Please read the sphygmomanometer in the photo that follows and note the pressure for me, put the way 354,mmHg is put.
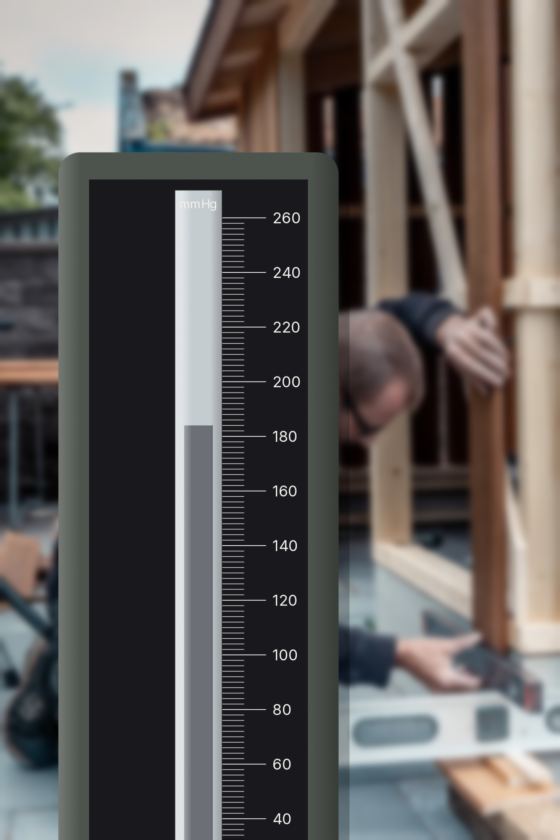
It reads 184,mmHg
